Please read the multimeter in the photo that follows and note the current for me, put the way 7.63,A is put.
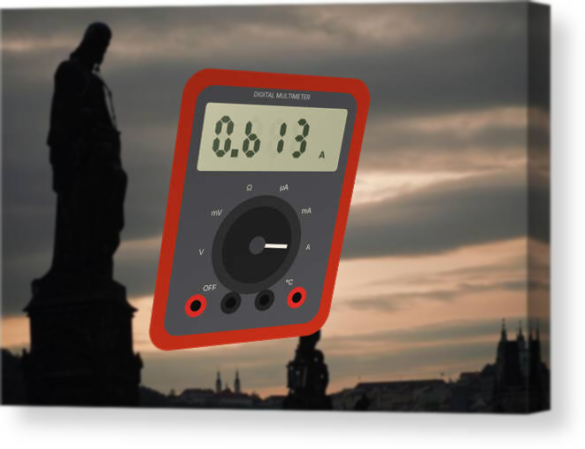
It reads 0.613,A
